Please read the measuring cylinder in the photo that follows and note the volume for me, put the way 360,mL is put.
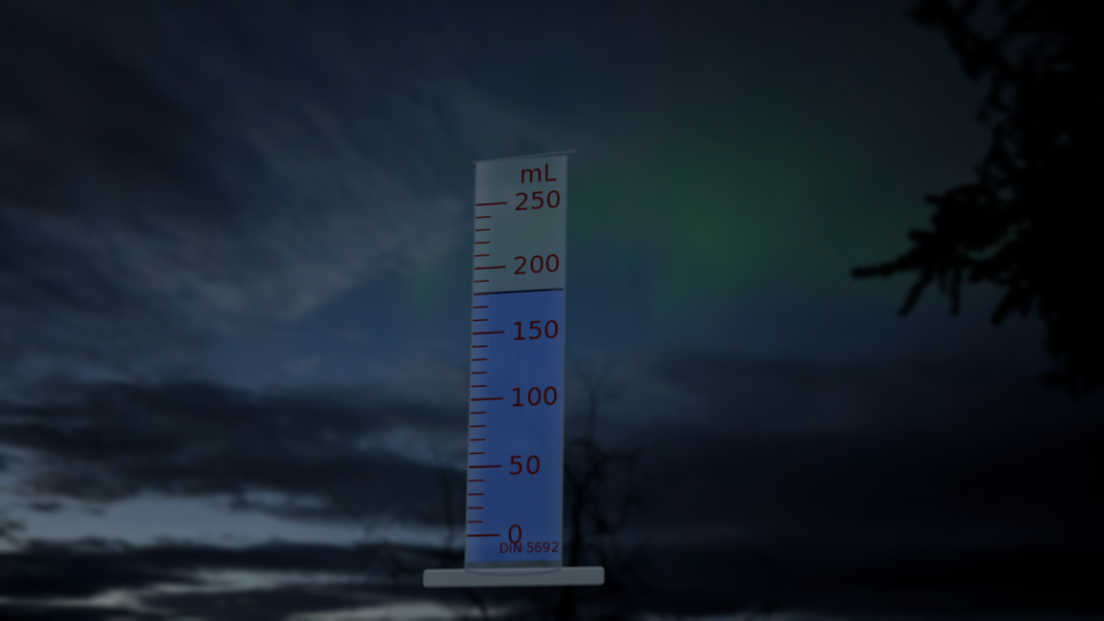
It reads 180,mL
